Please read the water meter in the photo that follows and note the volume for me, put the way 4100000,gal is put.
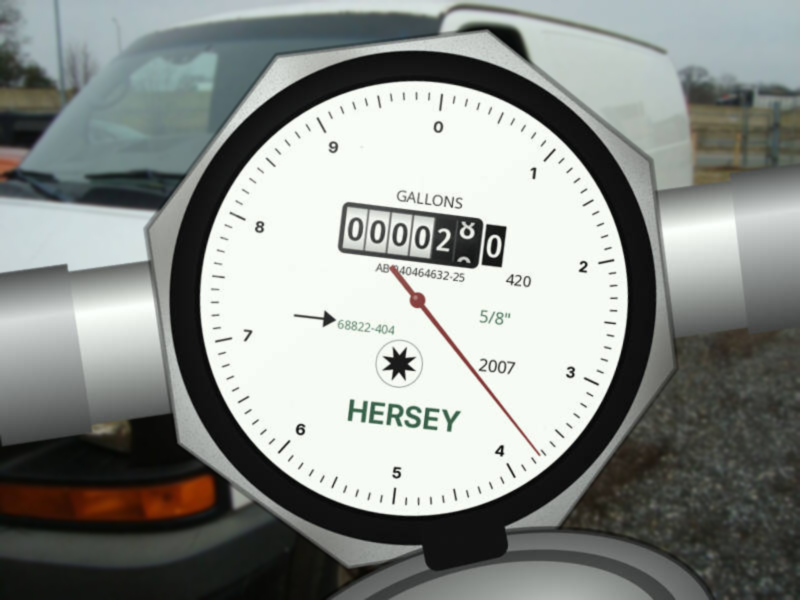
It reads 283.7,gal
